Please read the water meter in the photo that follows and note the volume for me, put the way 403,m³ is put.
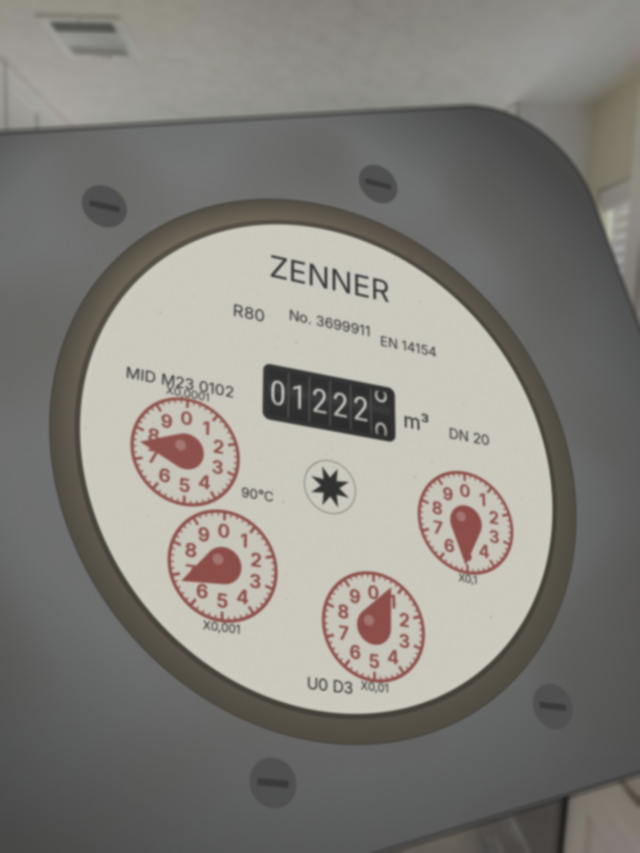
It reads 12228.5067,m³
